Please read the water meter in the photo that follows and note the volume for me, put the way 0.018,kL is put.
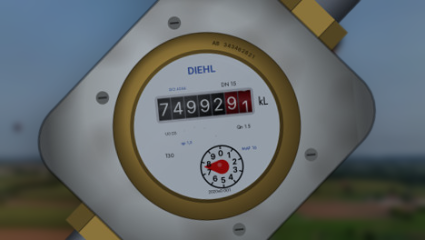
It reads 74992.907,kL
